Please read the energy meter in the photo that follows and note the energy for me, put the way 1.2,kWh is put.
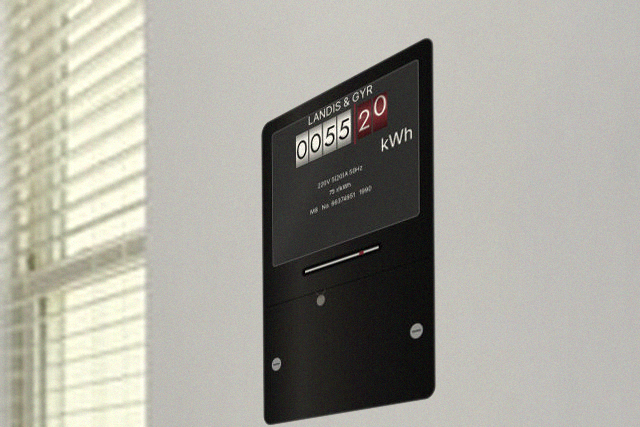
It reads 55.20,kWh
